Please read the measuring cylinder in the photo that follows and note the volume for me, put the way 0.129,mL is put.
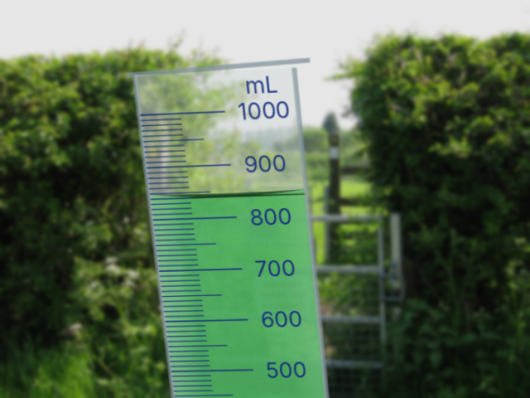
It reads 840,mL
